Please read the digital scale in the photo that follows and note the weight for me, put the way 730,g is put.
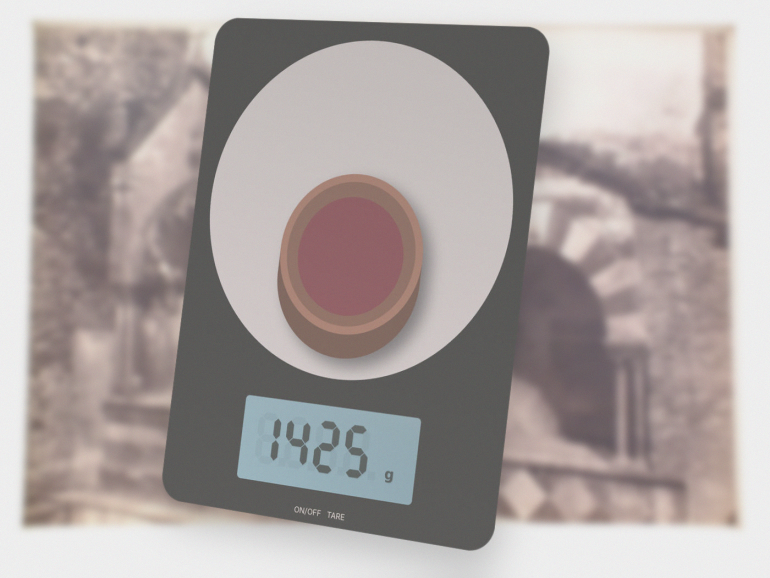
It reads 1425,g
